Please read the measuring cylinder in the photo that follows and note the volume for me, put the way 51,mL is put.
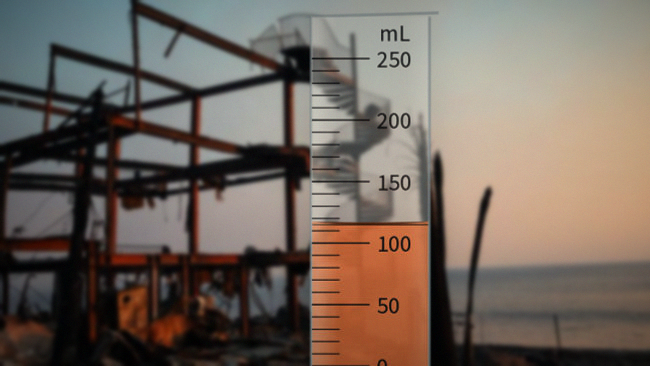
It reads 115,mL
